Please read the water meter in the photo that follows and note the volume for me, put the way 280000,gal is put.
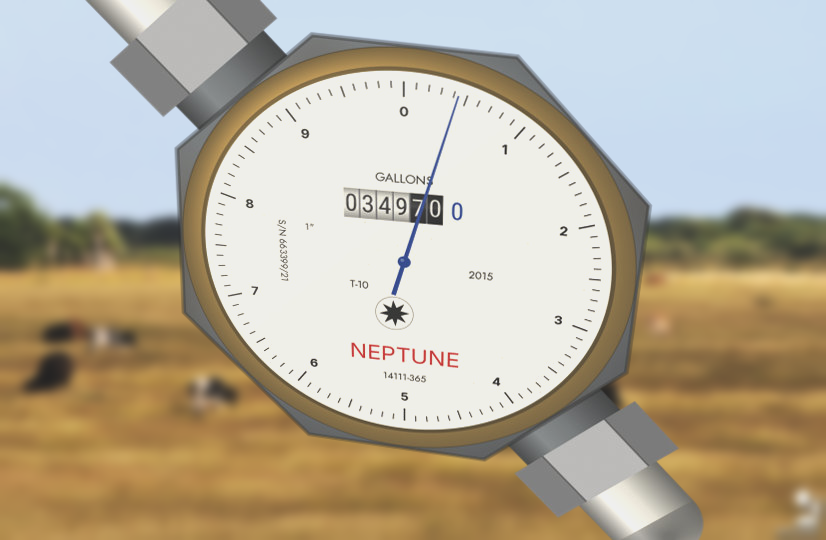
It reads 349700.4,gal
